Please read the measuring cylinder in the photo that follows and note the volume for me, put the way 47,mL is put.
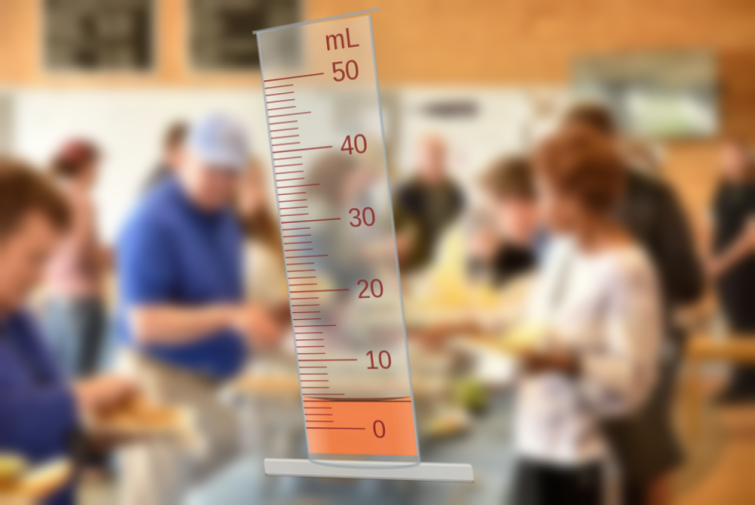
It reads 4,mL
